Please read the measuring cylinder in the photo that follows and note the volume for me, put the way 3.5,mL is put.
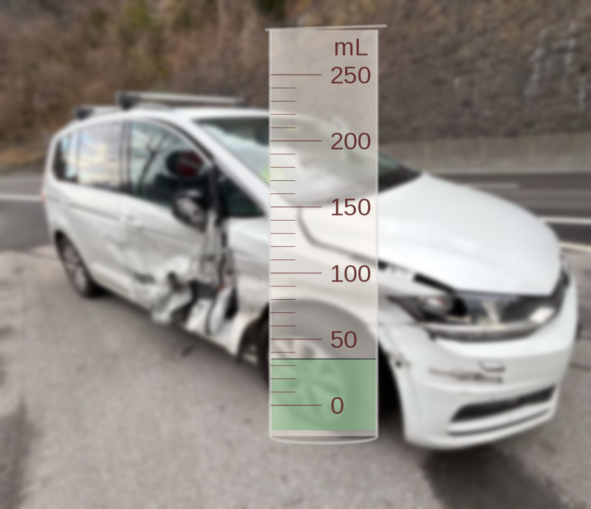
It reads 35,mL
